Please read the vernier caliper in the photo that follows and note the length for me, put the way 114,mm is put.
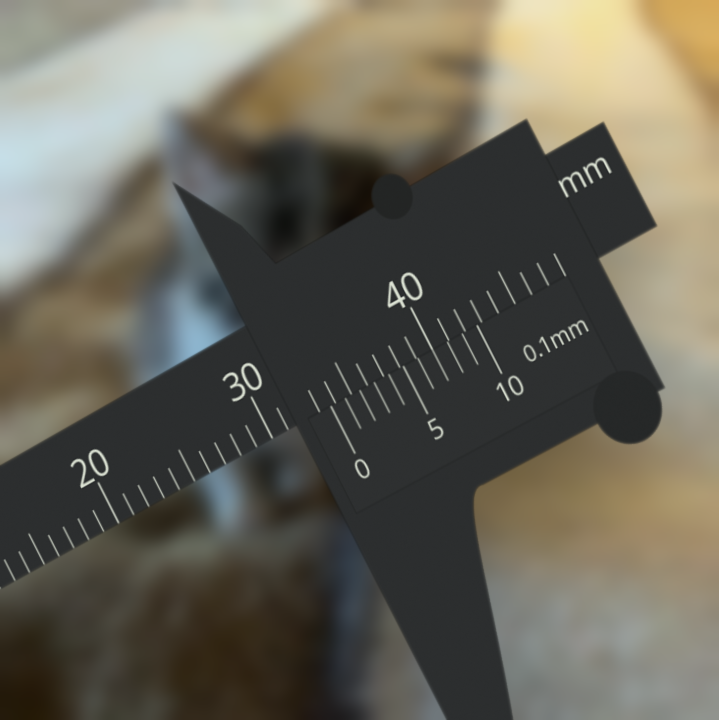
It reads 33.7,mm
